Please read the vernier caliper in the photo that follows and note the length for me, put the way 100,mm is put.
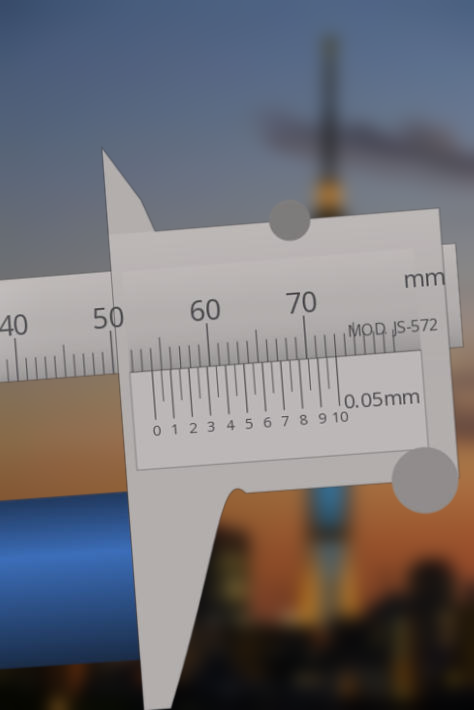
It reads 54.0,mm
